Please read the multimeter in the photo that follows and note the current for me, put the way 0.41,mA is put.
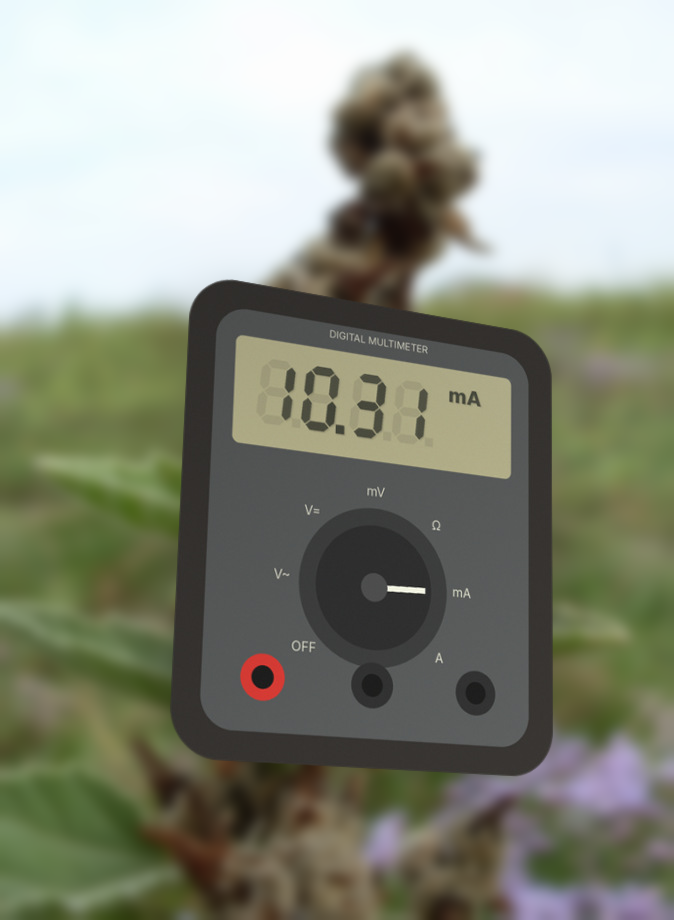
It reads 10.31,mA
